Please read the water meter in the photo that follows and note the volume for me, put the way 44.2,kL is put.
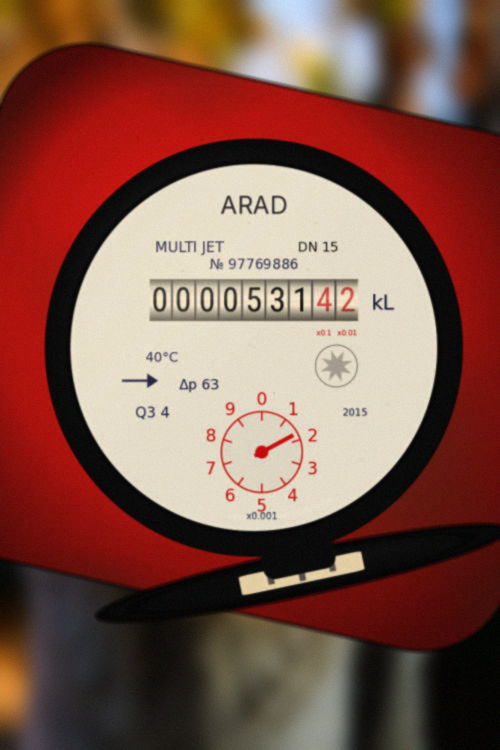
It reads 531.421,kL
